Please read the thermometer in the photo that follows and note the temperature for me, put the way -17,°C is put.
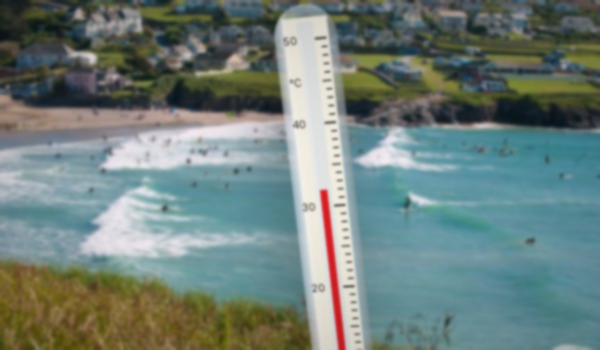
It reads 32,°C
